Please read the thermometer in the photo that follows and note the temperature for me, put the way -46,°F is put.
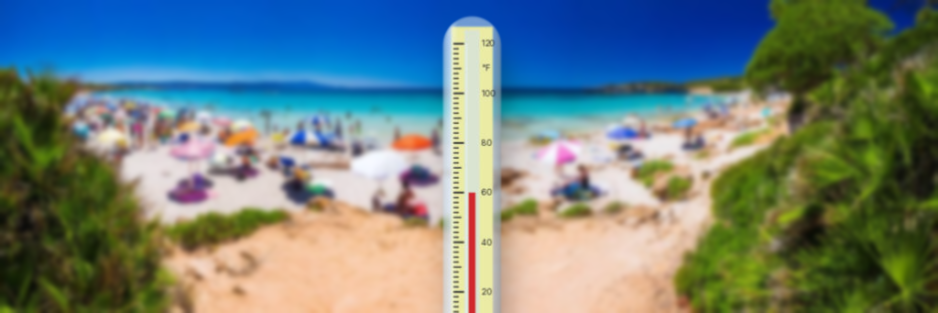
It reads 60,°F
